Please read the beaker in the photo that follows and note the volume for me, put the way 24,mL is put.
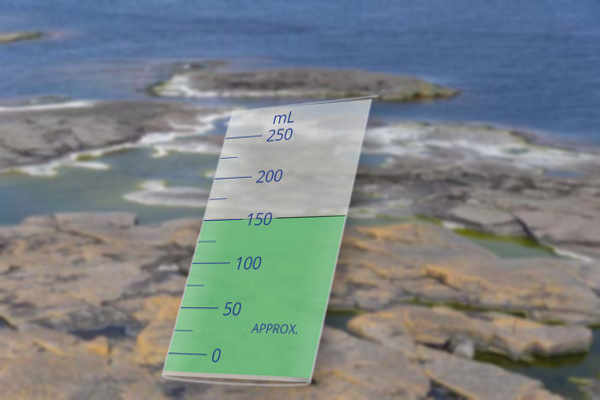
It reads 150,mL
